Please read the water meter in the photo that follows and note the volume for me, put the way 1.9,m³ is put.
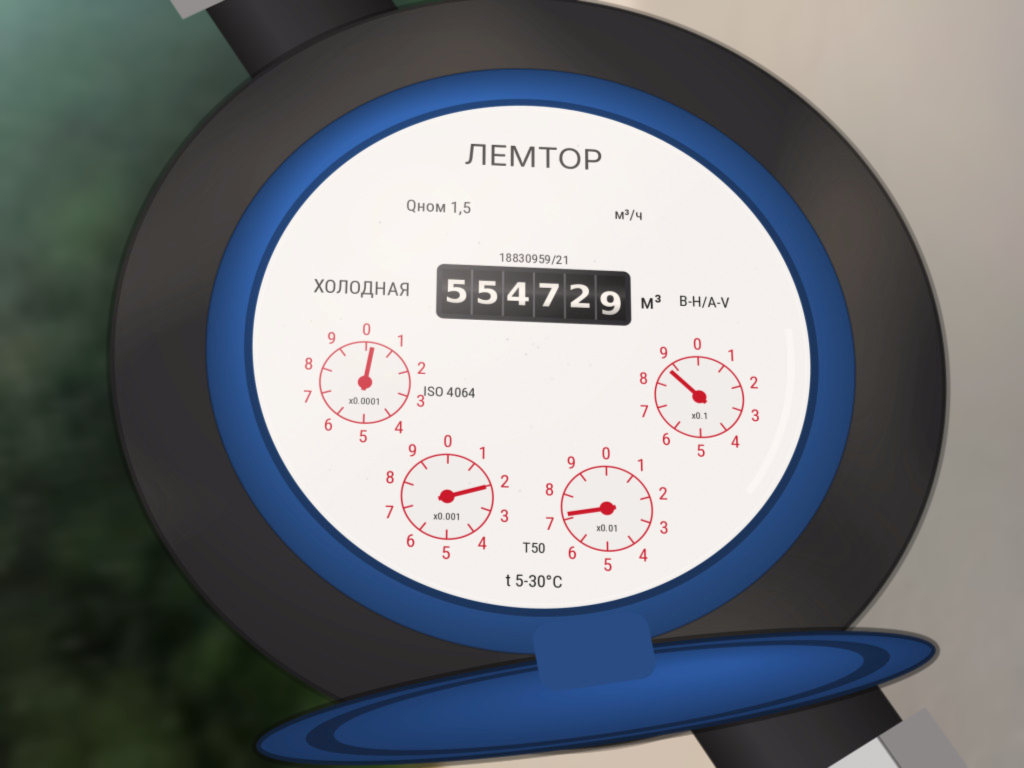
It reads 554728.8720,m³
